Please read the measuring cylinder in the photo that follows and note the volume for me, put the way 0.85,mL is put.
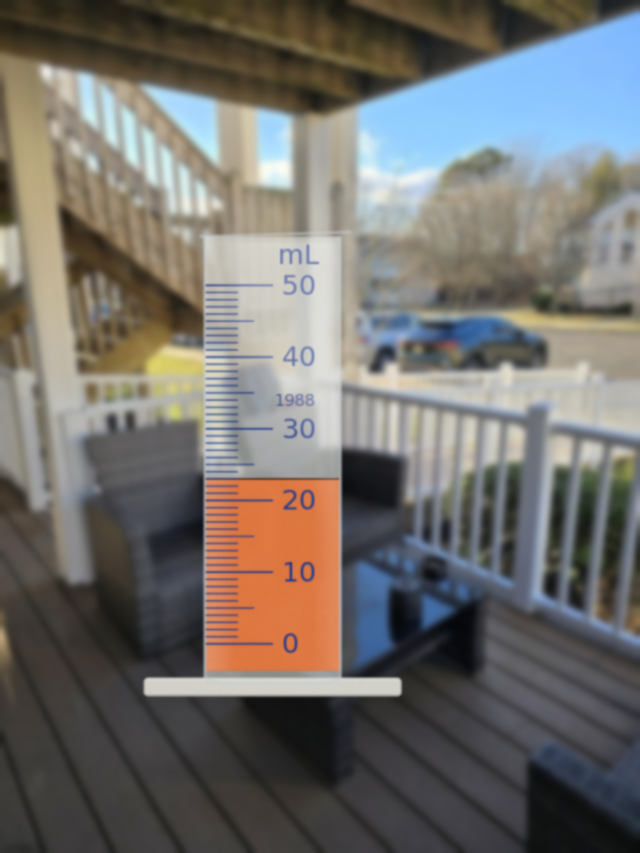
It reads 23,mL
